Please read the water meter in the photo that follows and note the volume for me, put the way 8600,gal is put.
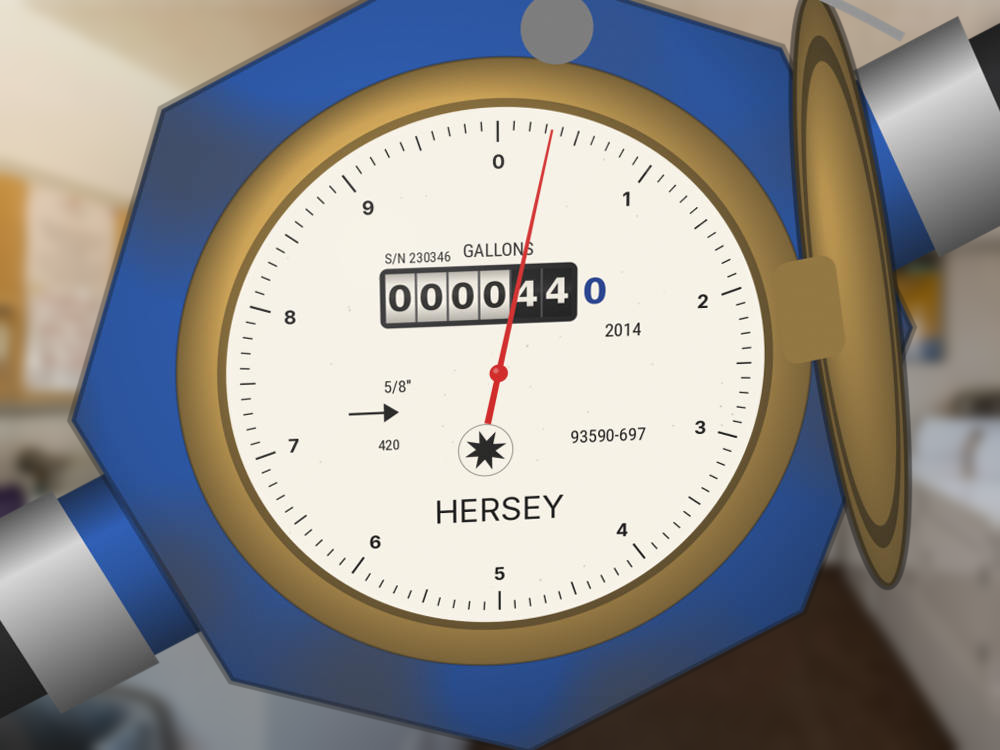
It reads 440.3,gal
